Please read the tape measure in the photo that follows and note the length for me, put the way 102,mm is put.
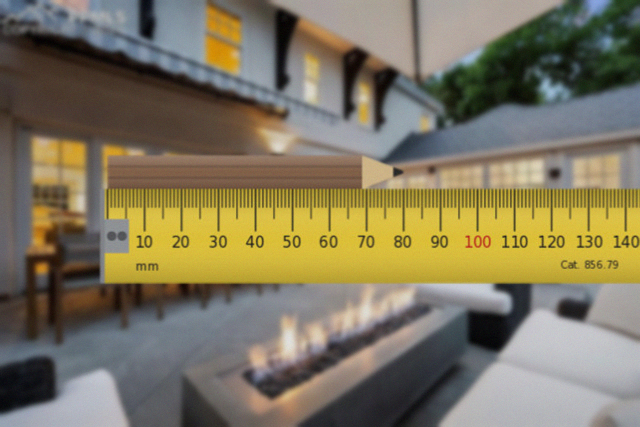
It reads 80,mm
